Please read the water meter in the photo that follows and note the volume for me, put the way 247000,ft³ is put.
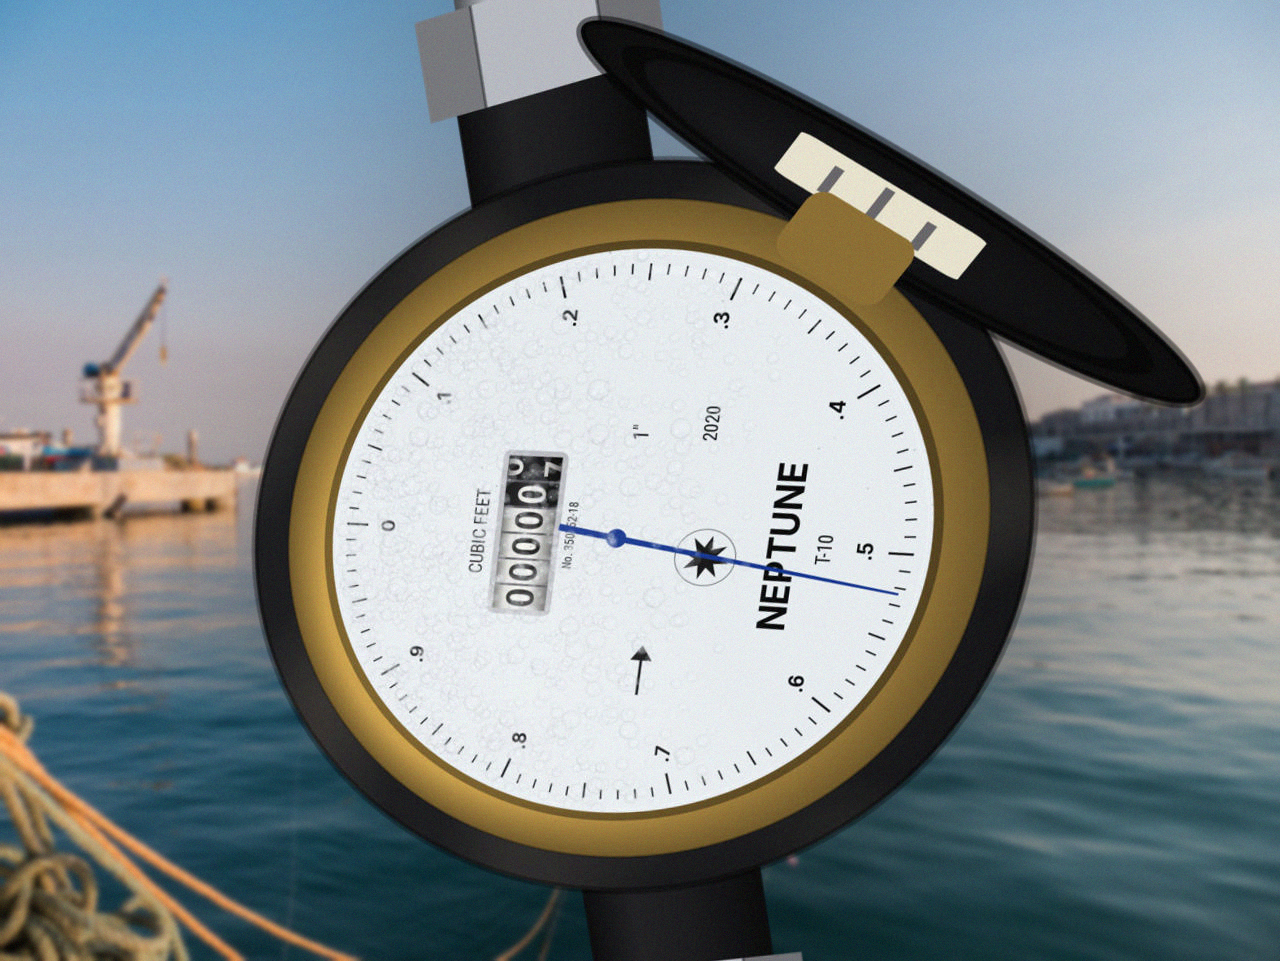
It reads 6.52,ft³
